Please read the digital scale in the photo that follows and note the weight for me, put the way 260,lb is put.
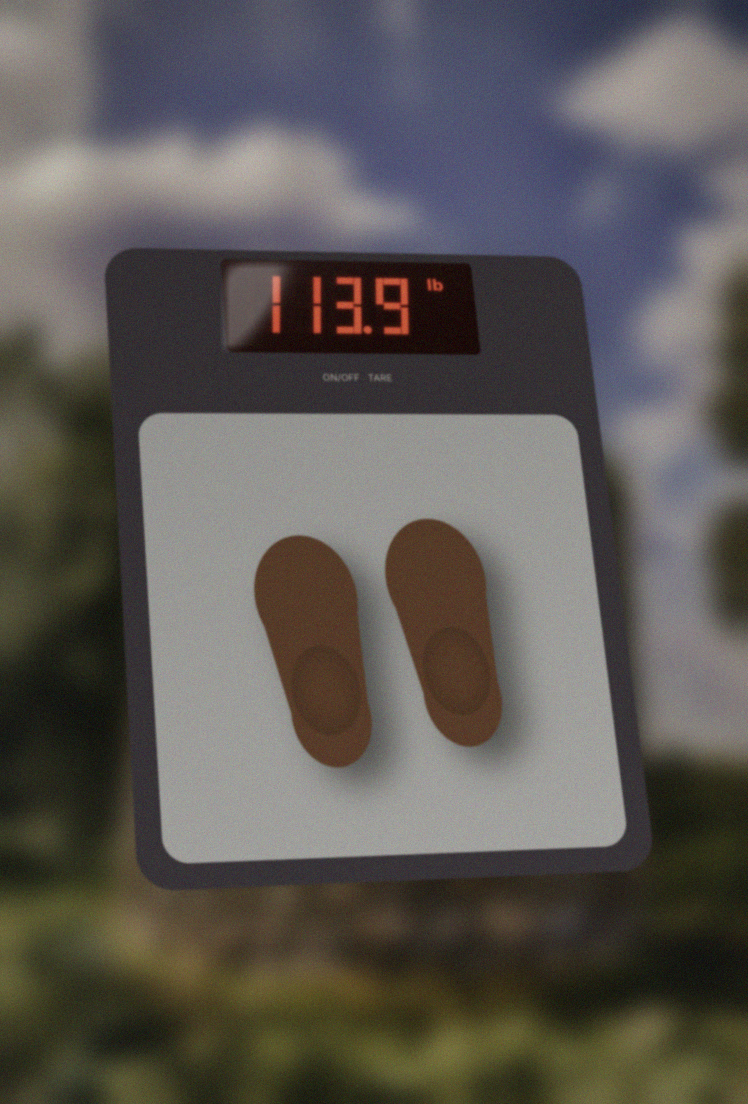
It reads 113.9,lb
